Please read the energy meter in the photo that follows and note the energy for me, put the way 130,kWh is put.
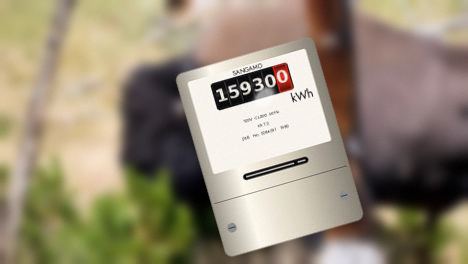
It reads 15930.0,kWh
